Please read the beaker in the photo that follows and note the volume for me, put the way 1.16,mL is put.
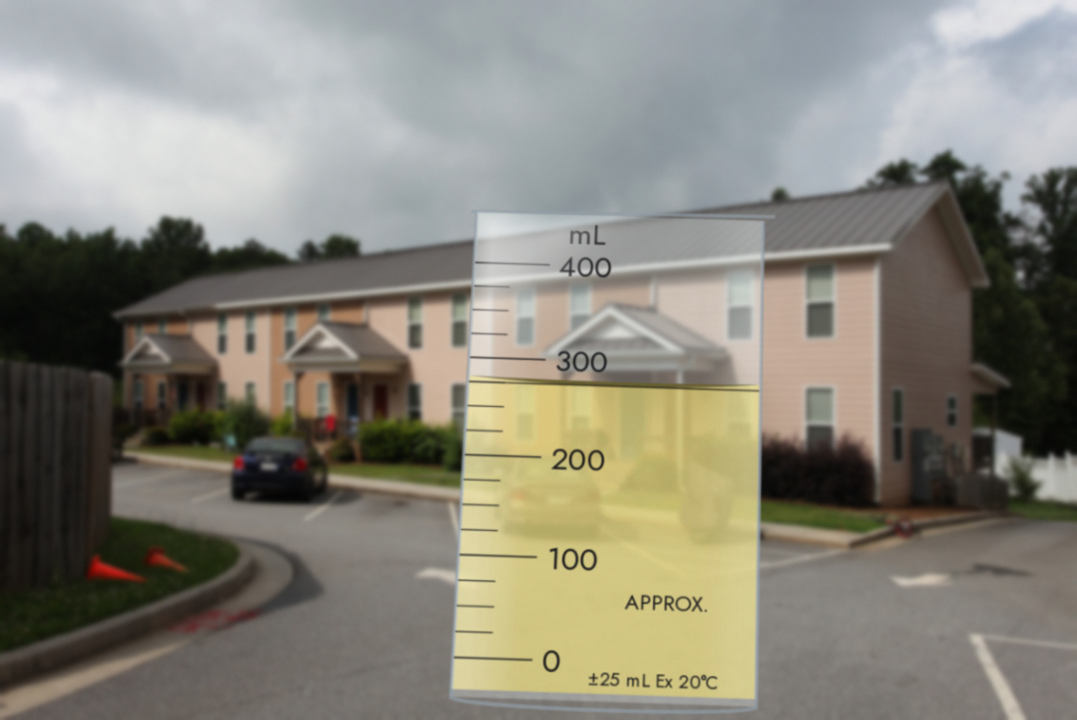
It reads 275,mL
